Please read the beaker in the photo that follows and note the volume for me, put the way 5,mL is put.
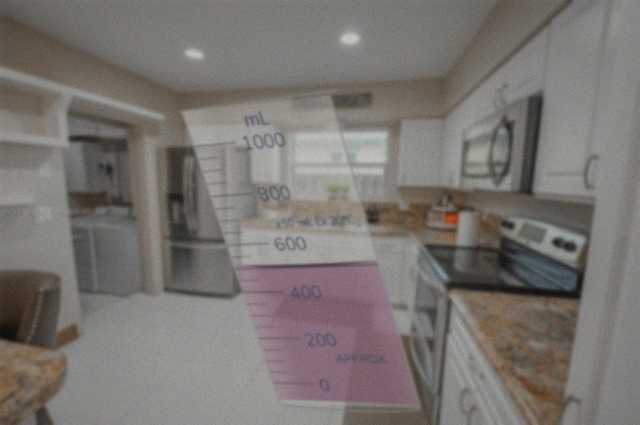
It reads 500,mL
